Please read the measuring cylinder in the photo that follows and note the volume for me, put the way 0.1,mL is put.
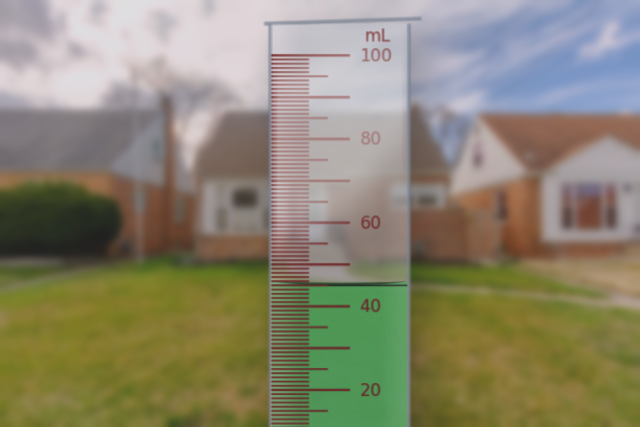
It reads 45,mL
